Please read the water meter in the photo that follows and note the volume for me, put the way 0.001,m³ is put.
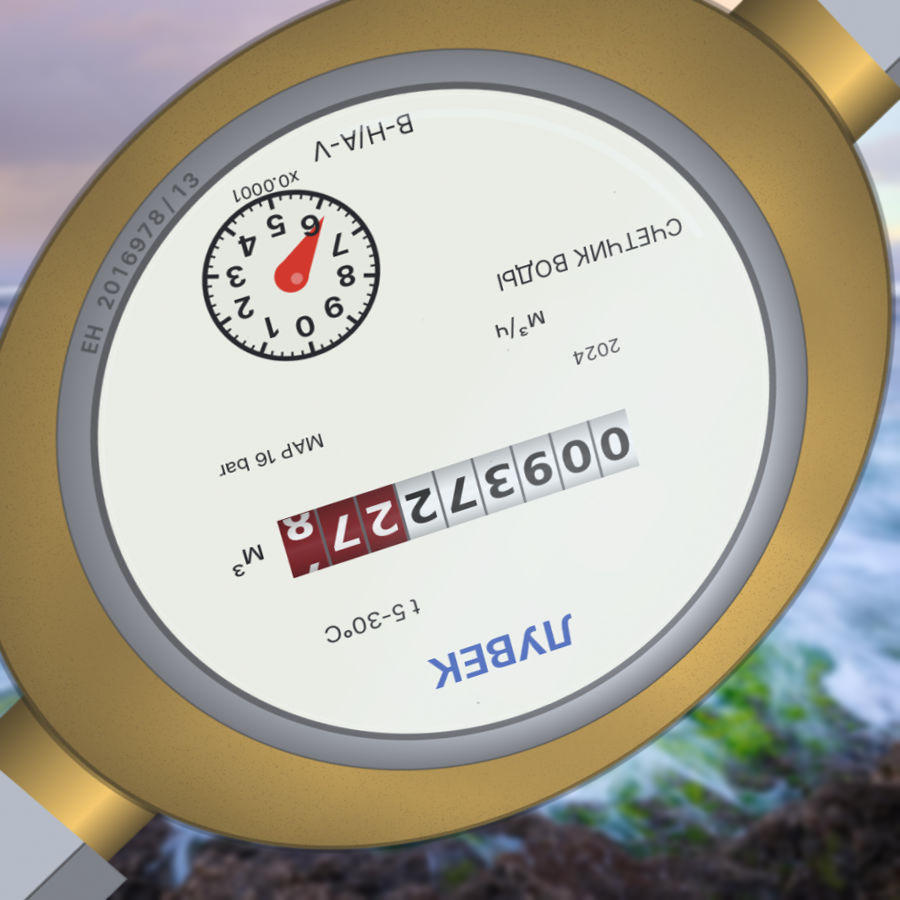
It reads 9372.2776,m³
